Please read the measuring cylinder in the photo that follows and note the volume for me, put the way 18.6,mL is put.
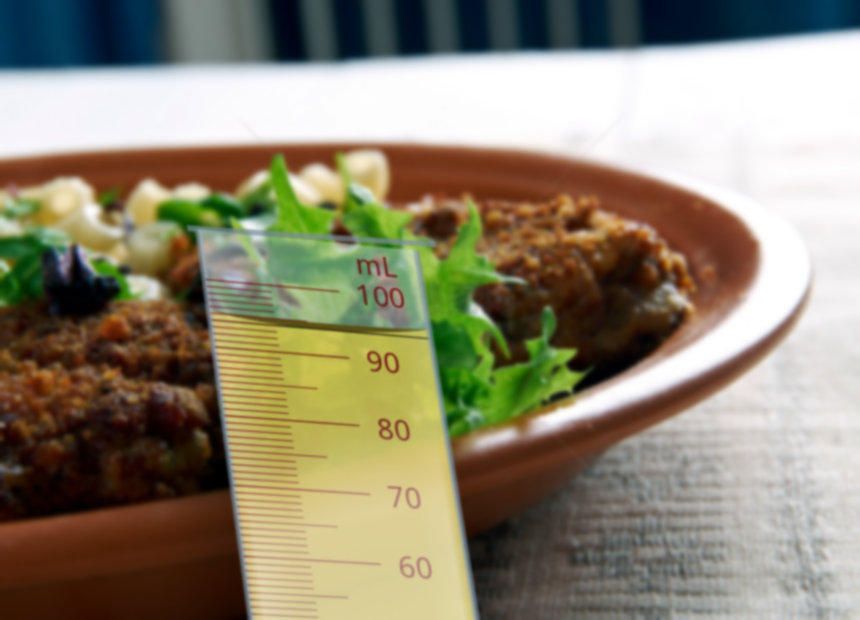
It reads 94,mL
